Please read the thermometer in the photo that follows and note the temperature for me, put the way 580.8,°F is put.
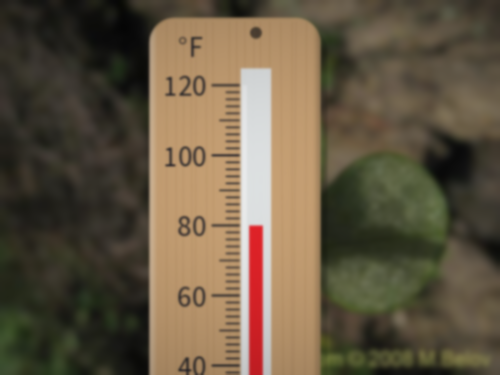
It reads 80,°F
